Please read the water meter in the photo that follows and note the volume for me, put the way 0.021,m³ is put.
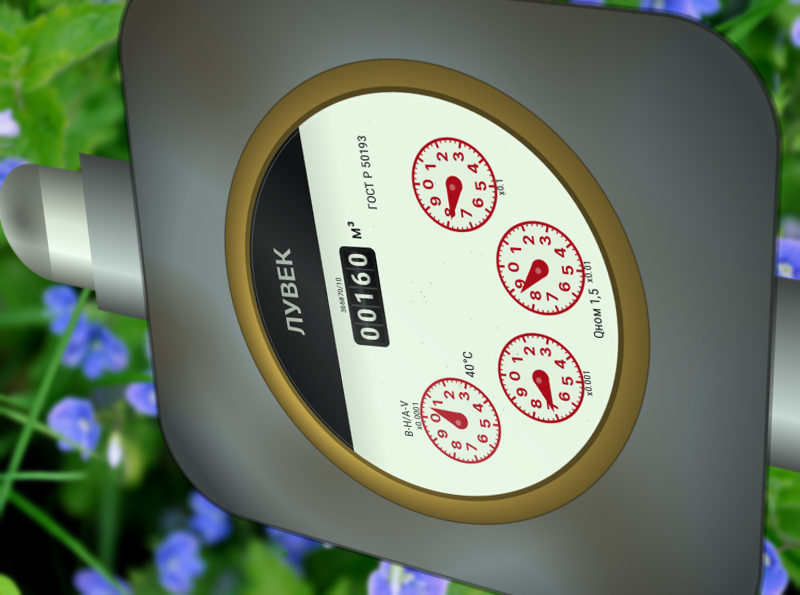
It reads 160.7870,m³
